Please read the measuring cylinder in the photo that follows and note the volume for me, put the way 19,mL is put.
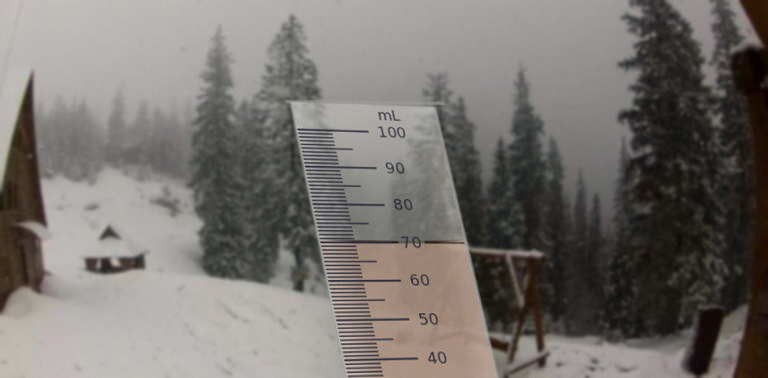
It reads 70,mL
